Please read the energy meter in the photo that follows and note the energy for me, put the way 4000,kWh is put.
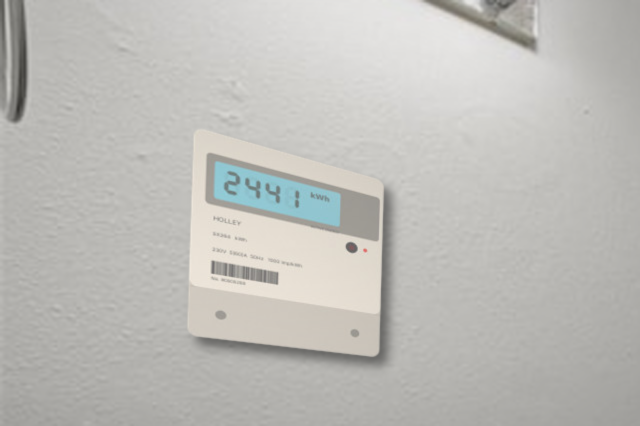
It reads 2441,kWh
